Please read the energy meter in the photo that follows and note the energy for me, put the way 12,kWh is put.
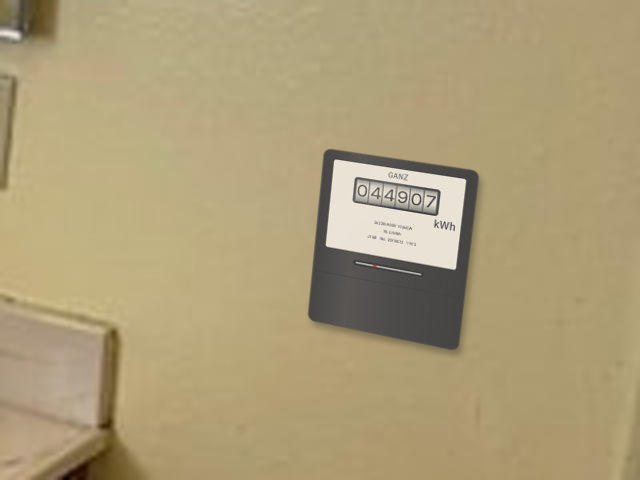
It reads 44907,kWh
